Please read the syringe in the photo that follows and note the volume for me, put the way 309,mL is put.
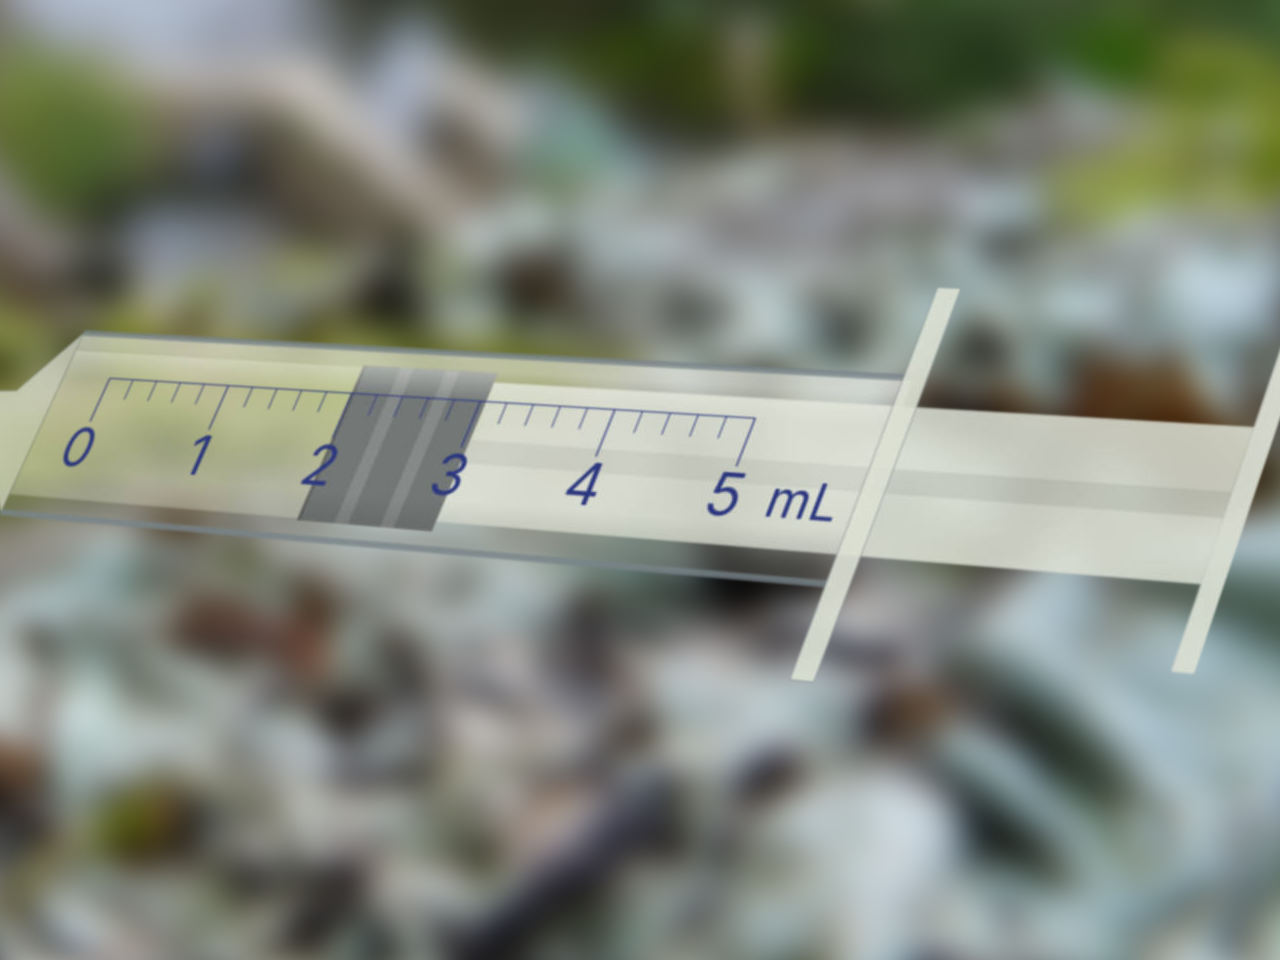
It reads 2,mL
